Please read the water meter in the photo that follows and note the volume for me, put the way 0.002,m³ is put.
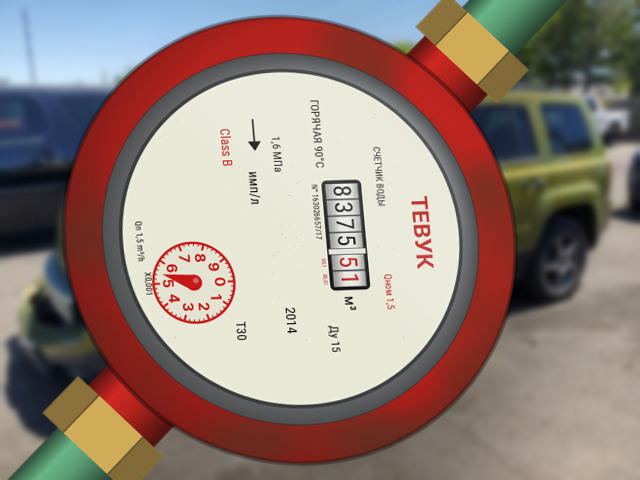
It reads 8375.515,m³
